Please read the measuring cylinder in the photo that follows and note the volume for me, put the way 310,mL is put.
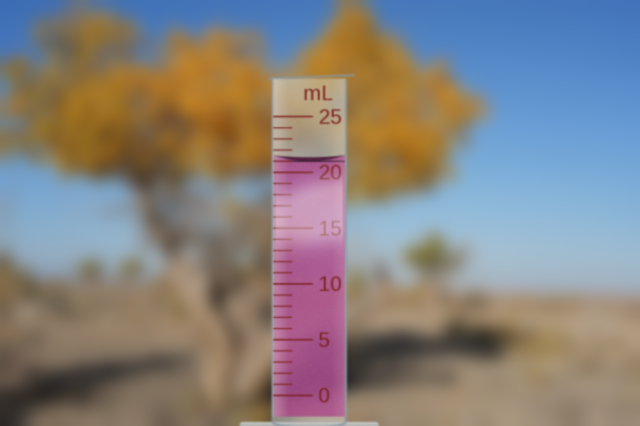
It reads 21,mL
